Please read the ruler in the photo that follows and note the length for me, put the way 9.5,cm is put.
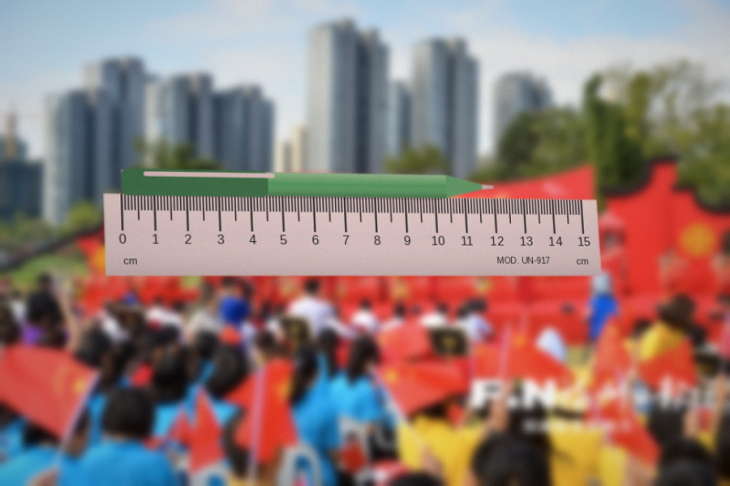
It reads 12,cm
